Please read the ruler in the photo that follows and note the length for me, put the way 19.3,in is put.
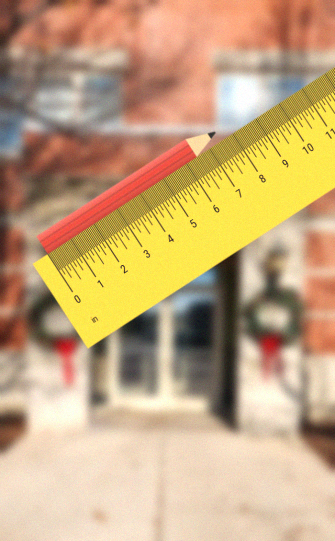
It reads 7.5,in
